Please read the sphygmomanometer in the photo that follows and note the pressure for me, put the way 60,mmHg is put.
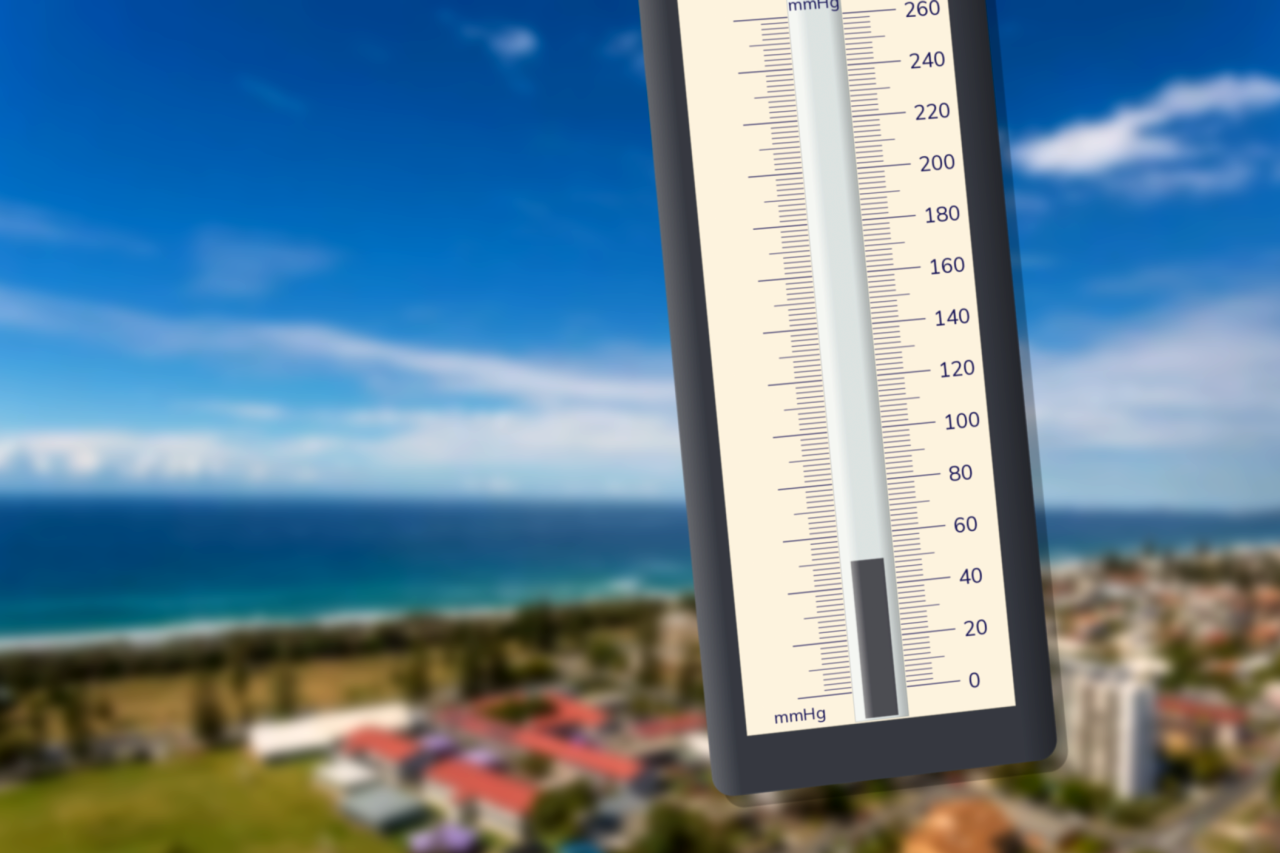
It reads 50,mmHg
